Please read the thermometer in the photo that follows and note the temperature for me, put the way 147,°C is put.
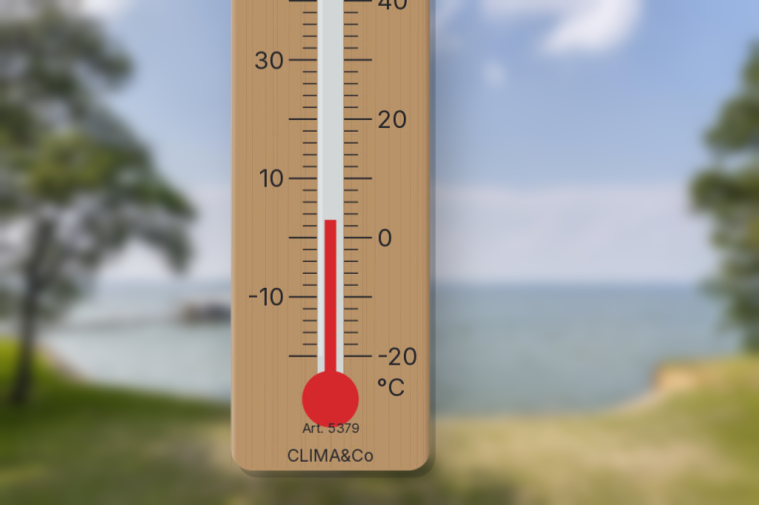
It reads 3,°C
